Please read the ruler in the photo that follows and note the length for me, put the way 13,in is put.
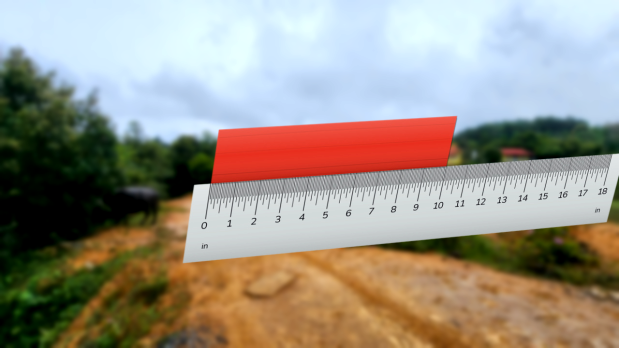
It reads 10,in
